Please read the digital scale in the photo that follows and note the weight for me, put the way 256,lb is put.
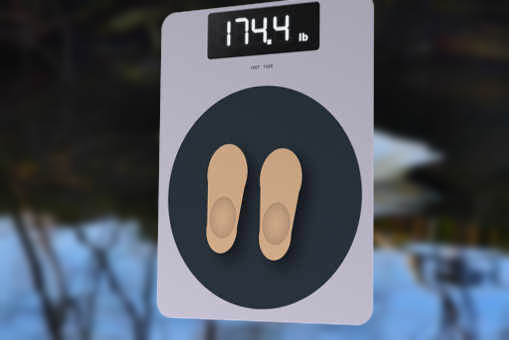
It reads 174.4,lb
